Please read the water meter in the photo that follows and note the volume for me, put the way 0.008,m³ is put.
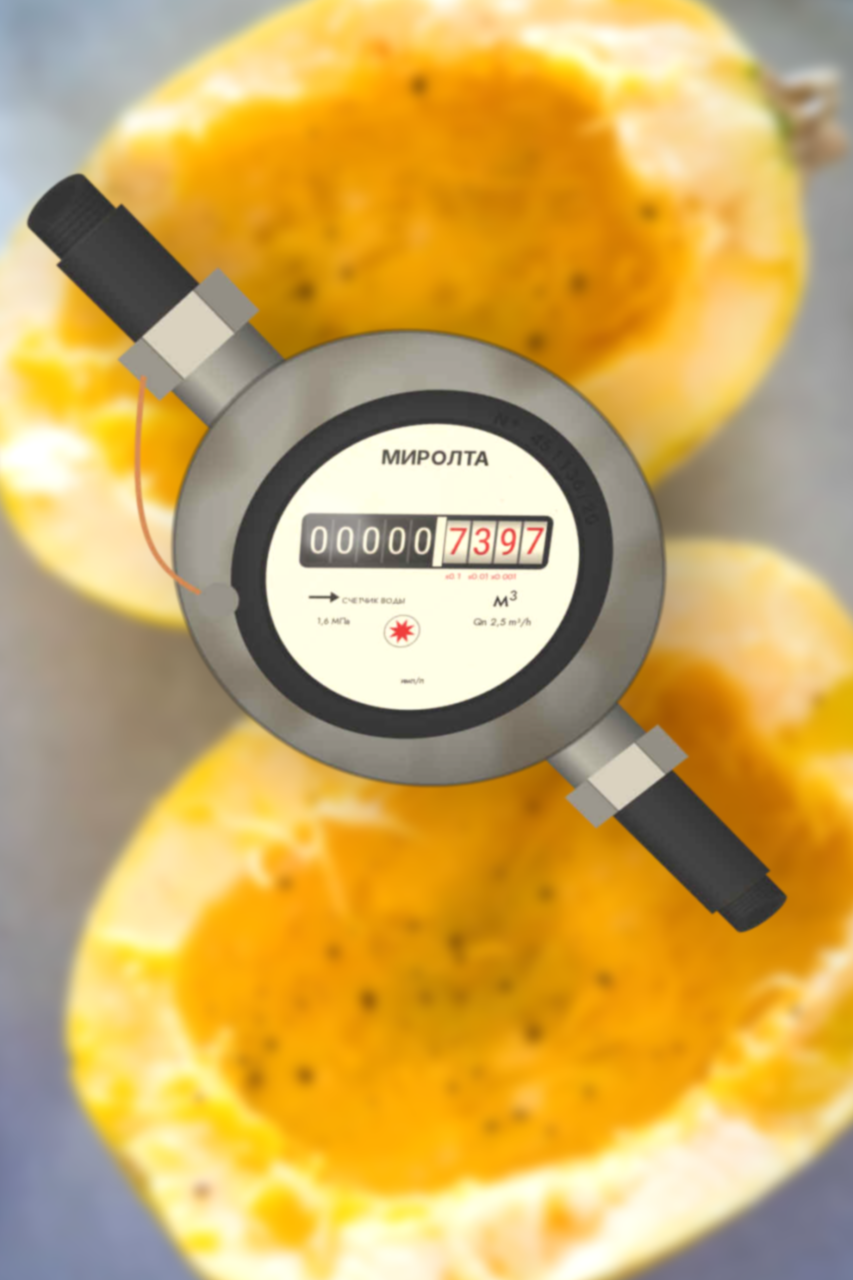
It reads 0.7397,m³
